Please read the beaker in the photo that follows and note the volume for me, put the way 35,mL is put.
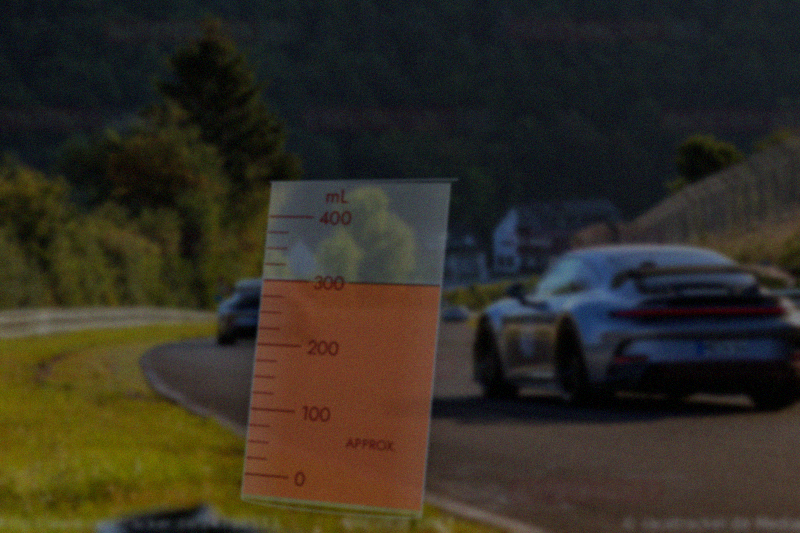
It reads 300,mL
